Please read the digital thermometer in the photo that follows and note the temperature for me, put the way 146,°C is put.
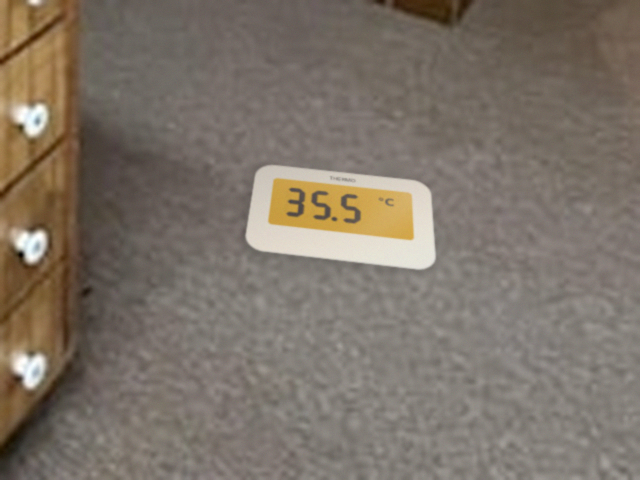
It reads 35.5,°C
